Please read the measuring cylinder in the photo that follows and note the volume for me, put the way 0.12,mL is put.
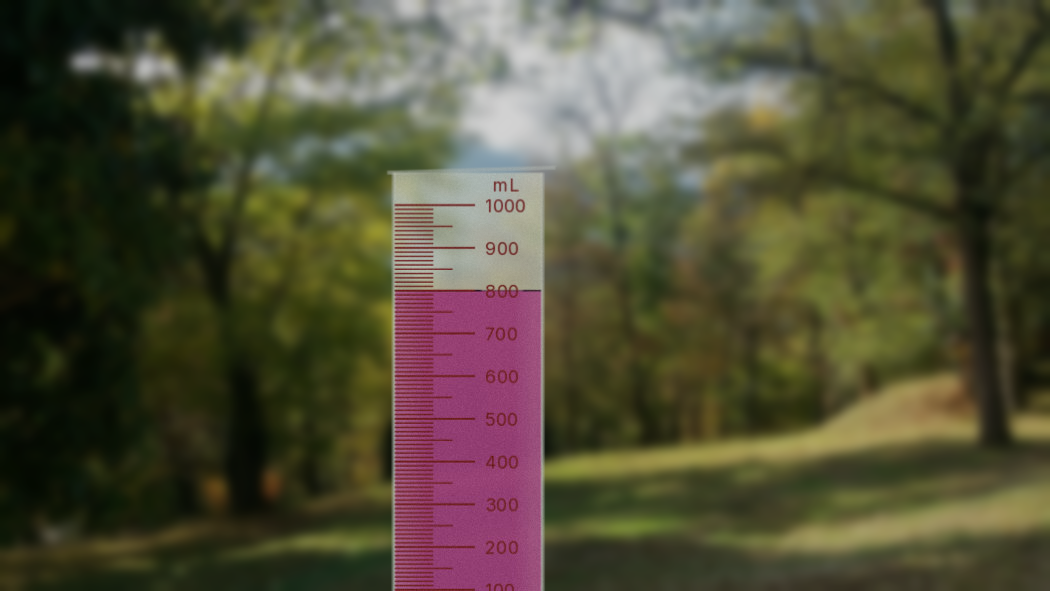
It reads 800,mL
